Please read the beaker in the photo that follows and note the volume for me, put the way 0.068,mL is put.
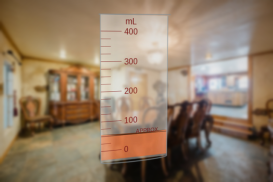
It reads 50,mL
